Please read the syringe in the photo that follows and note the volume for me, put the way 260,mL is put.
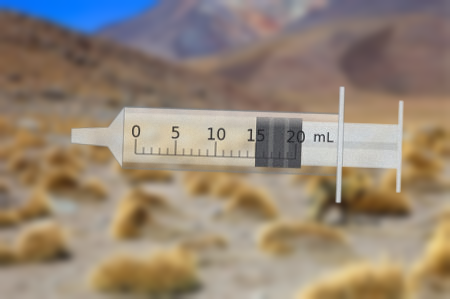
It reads 15,mL
